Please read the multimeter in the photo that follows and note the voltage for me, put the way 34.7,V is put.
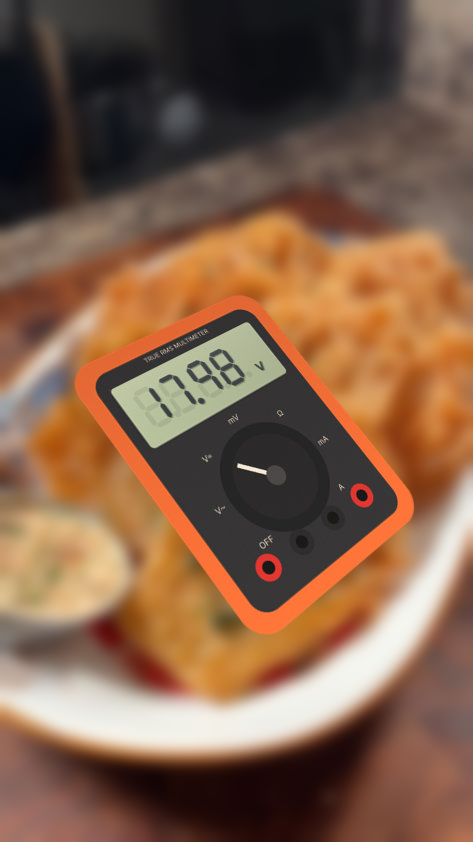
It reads 17.98,V
